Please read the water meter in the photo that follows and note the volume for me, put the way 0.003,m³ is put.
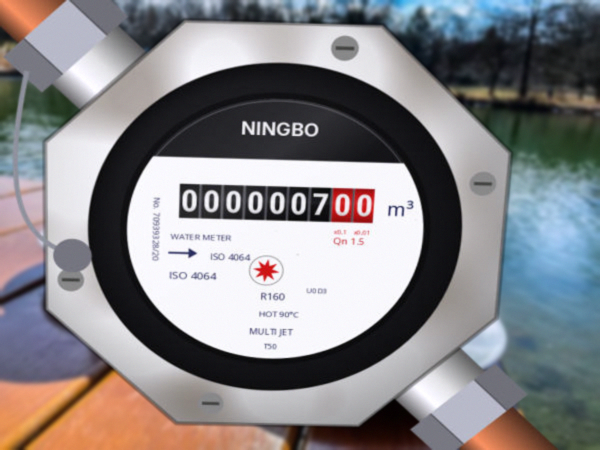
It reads 7.00,m³
